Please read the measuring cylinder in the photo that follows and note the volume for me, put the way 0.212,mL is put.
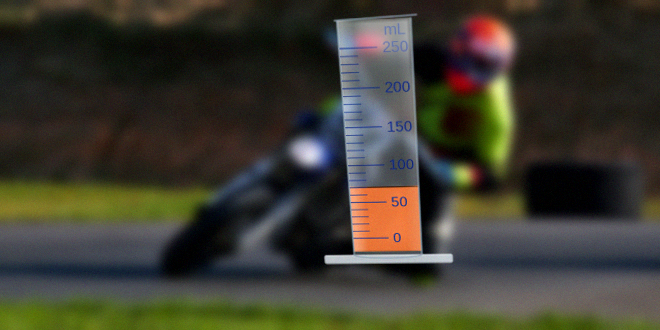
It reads 70,mL
